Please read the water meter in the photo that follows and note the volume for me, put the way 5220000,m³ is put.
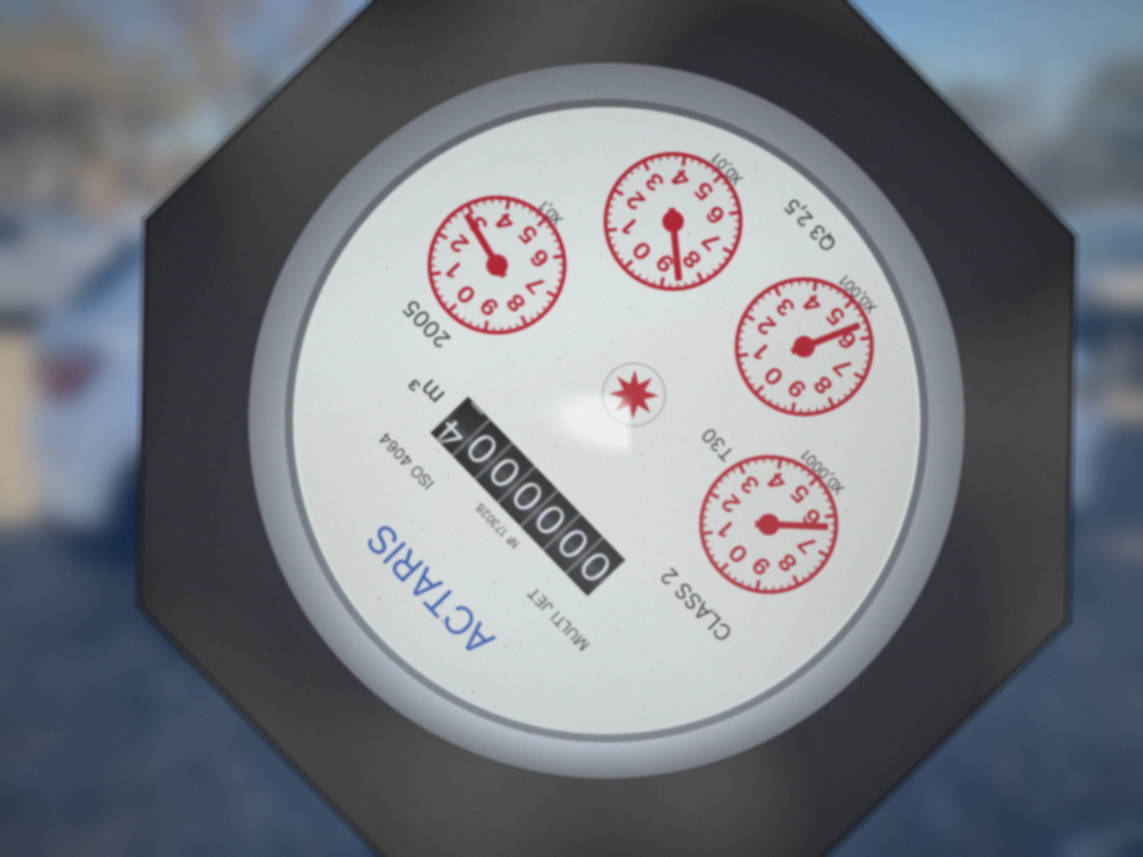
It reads 4.2856,m³
